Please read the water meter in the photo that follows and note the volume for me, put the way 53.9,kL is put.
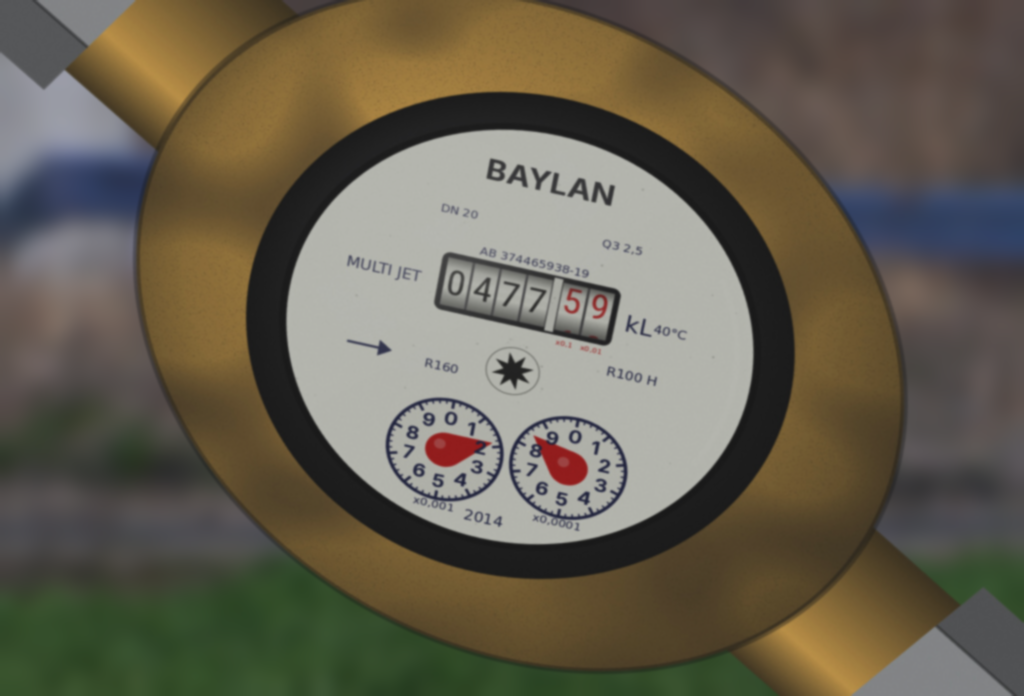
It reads 477.5918,kL
